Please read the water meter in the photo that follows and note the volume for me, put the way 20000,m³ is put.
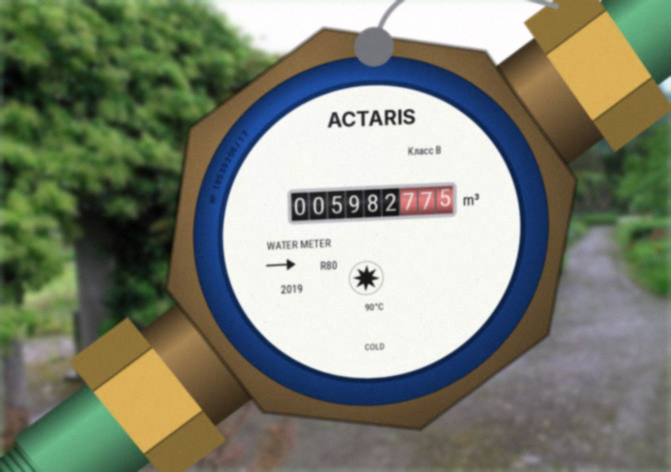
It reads 5982.775,m³
